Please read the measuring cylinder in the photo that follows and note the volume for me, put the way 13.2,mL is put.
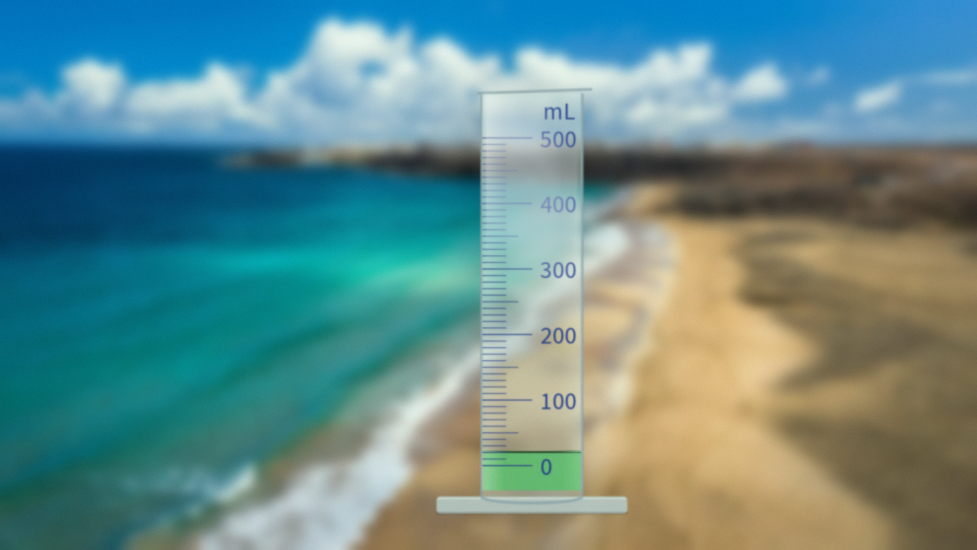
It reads 20,mL
